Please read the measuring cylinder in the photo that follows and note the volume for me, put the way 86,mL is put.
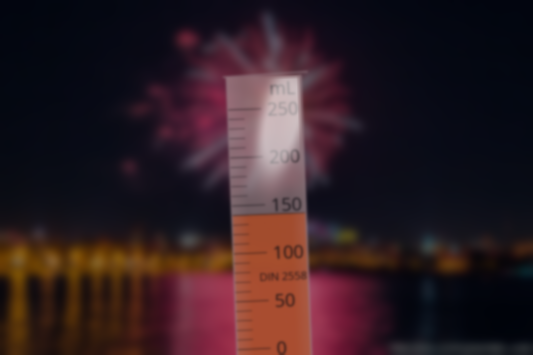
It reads 140,mL
